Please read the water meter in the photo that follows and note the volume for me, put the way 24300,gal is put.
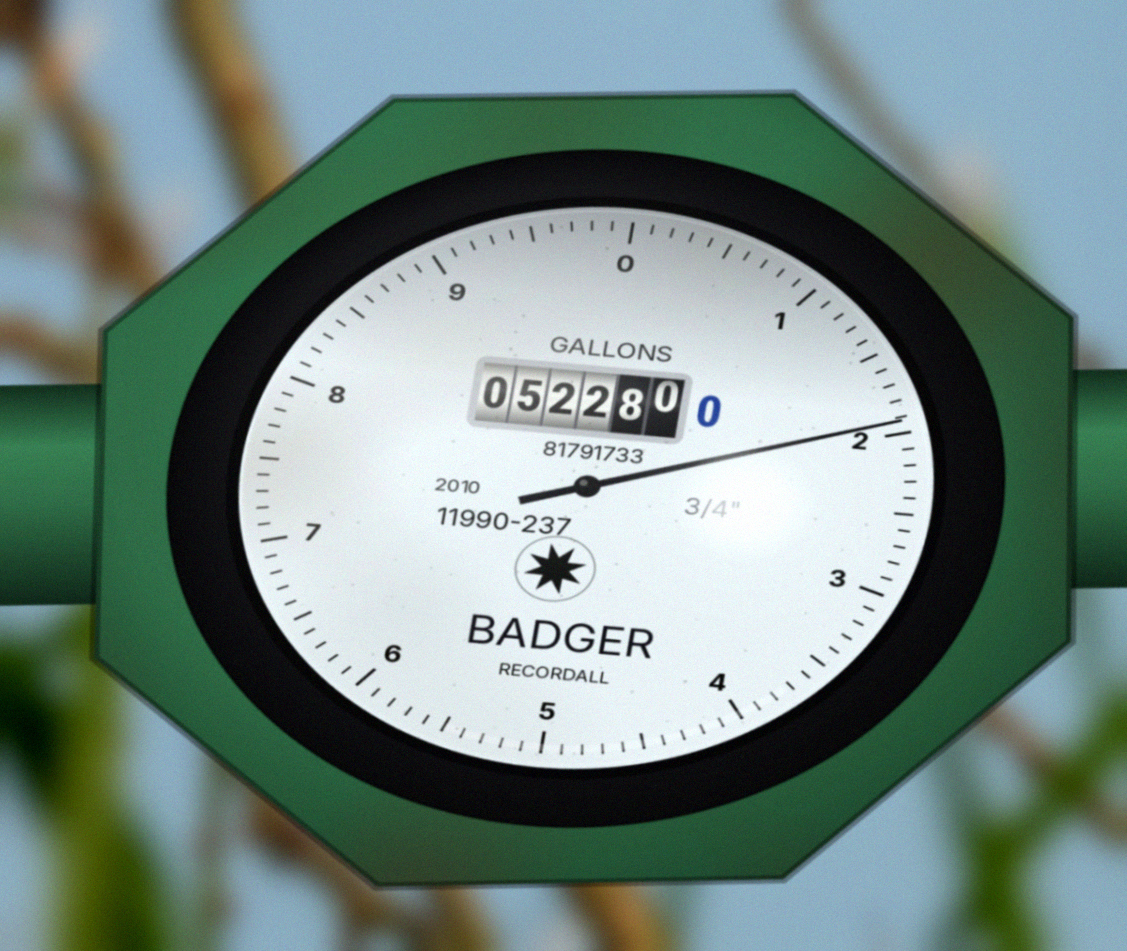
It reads 522801.9,gal
